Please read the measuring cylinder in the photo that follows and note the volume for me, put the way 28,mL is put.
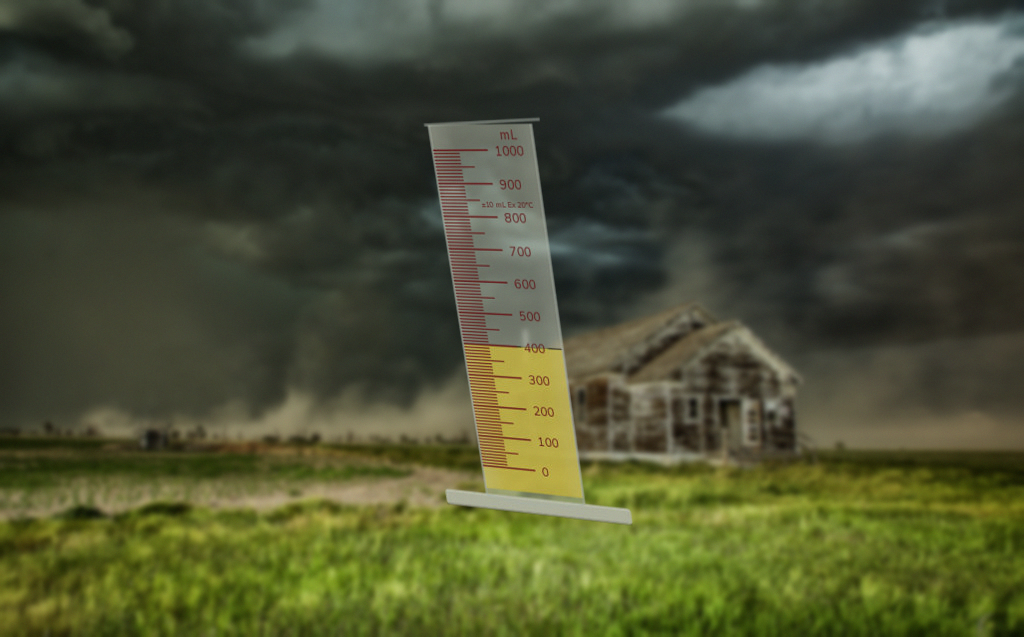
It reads 400,mL
